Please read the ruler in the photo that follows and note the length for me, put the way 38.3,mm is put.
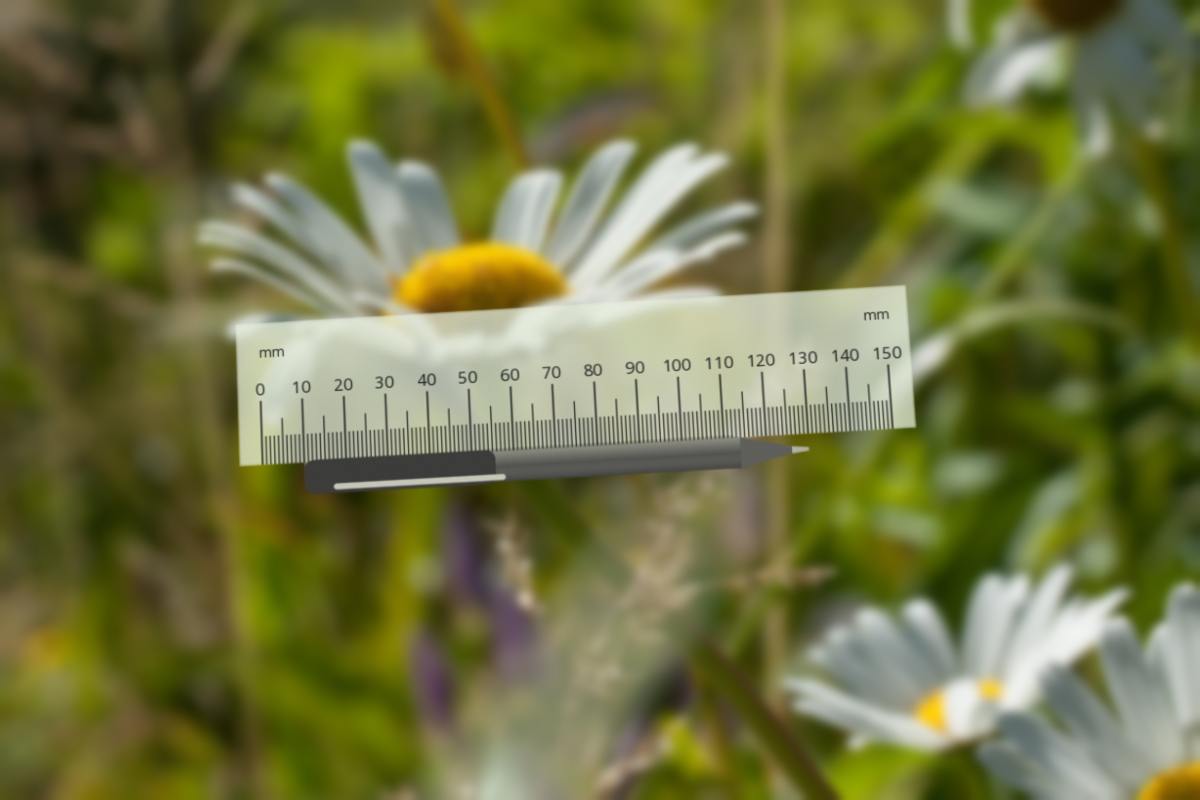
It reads 120,mm
